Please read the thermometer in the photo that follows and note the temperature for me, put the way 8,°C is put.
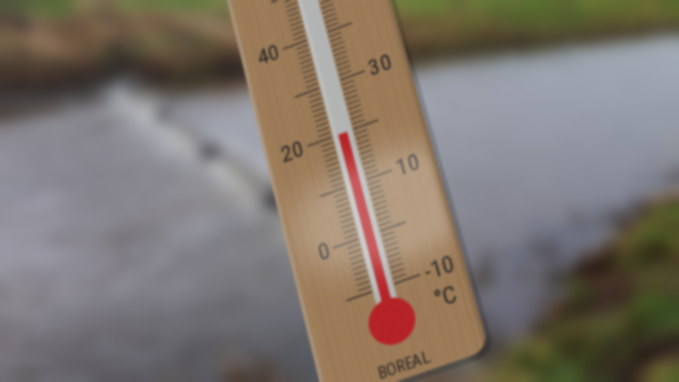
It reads 20,°C
